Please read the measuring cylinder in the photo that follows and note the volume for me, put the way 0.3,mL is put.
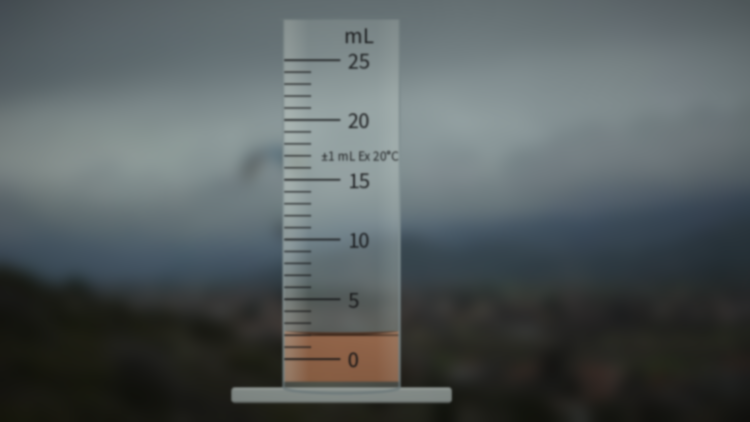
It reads 2,mL
